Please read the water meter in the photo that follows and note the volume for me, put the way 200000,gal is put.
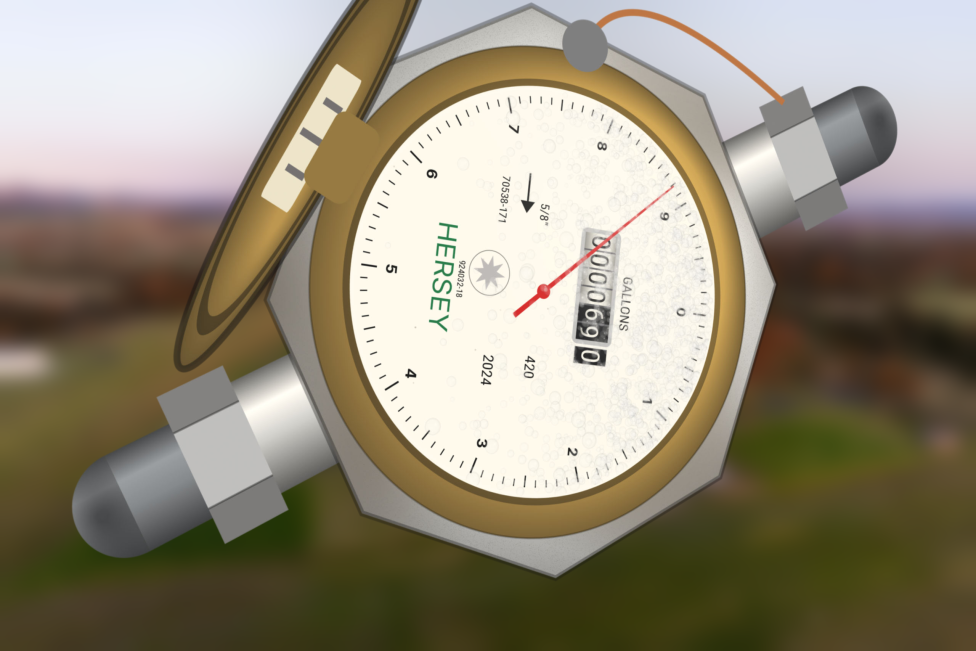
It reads 688.8,gal
